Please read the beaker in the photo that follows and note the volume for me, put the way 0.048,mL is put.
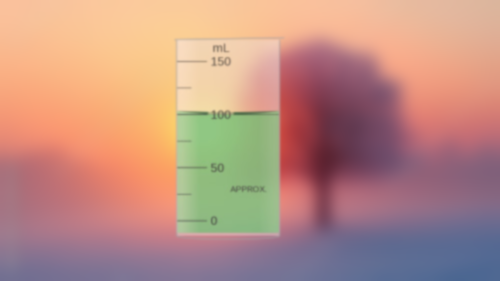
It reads 100,mL
